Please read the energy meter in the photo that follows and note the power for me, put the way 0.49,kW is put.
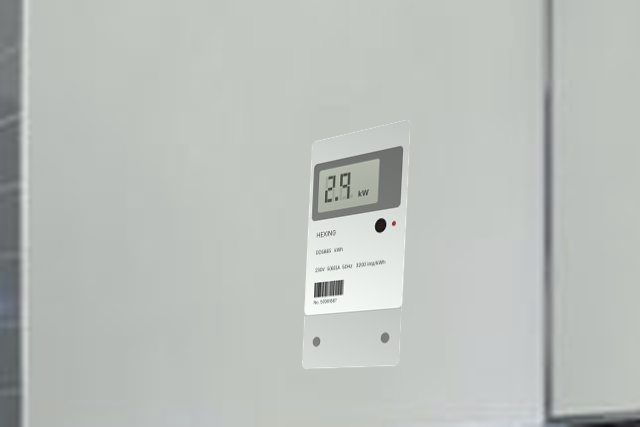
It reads 2.9,kW
